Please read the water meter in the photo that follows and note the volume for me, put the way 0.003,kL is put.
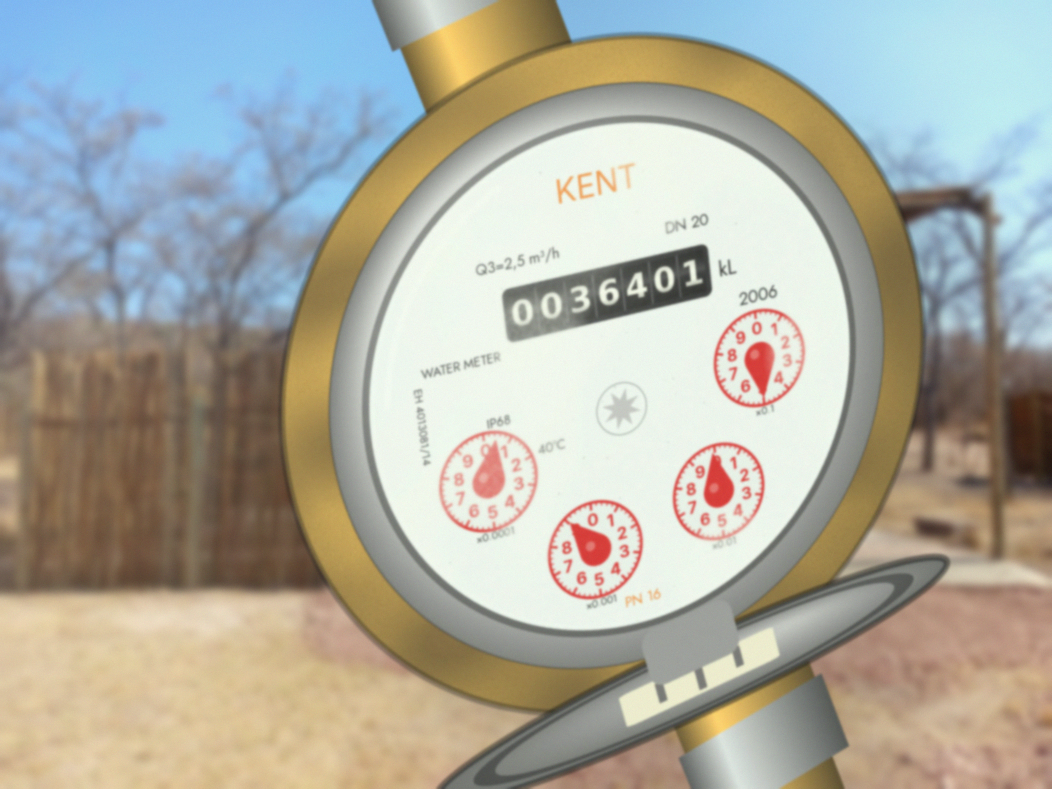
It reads 36401.4990,kL
